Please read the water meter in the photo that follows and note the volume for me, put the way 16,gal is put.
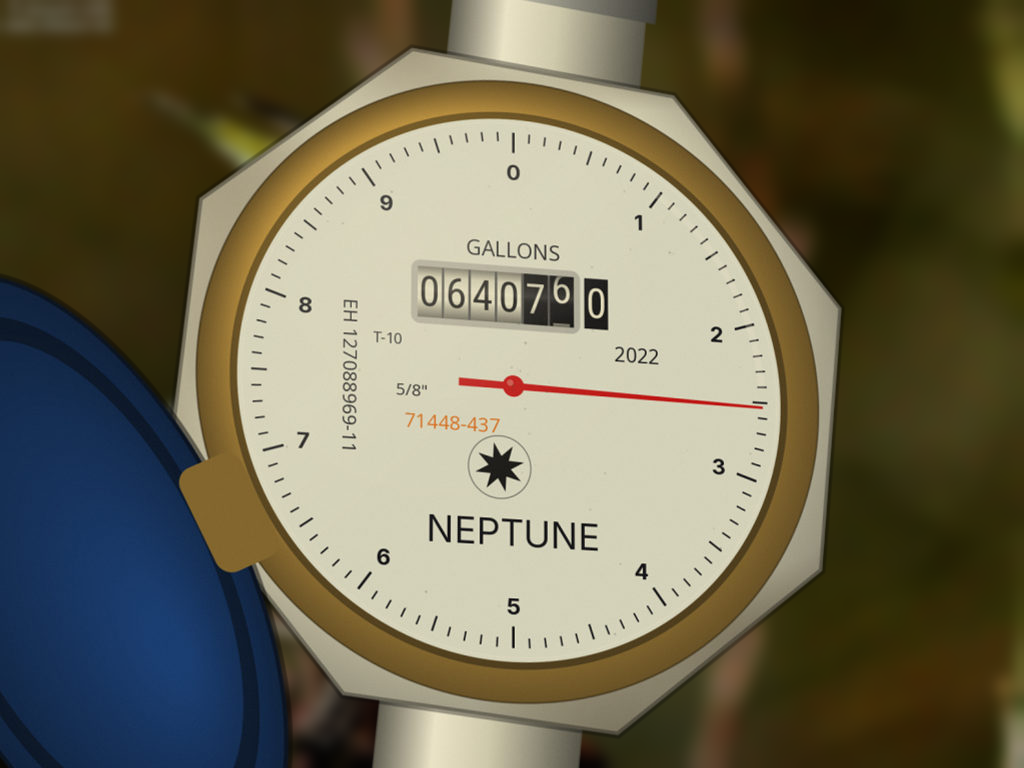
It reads 640762.5,gal
